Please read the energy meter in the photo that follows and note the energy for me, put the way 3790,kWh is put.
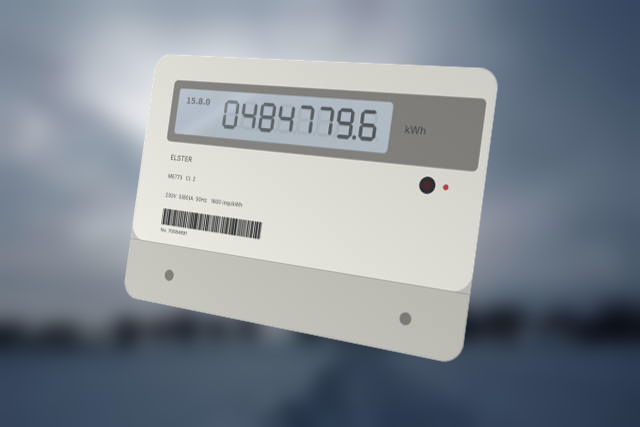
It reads 484779.6,kWh
